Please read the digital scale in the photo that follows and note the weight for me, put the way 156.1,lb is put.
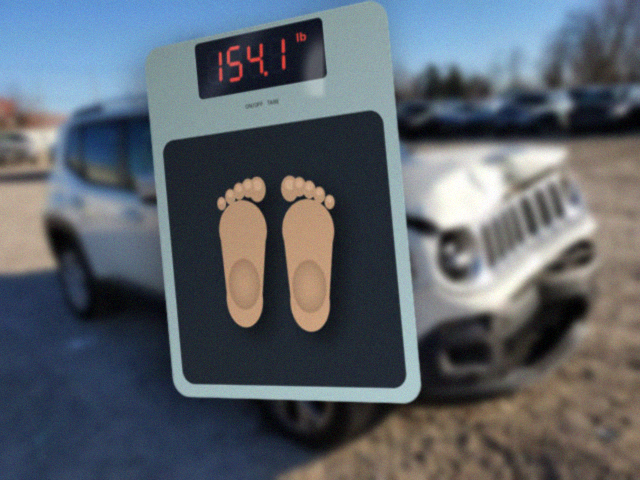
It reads 154.1,lb
